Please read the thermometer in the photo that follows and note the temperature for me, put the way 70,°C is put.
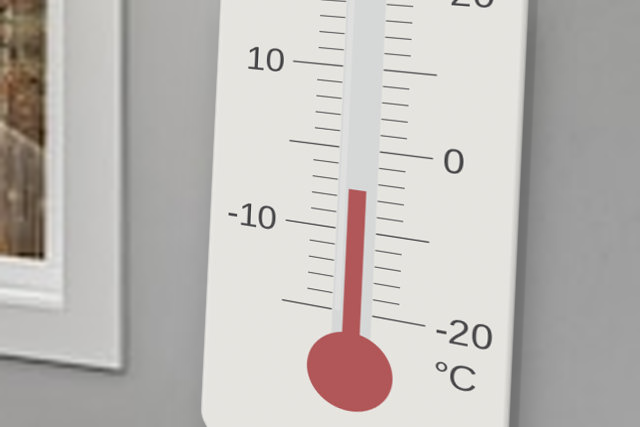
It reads -5,°C
